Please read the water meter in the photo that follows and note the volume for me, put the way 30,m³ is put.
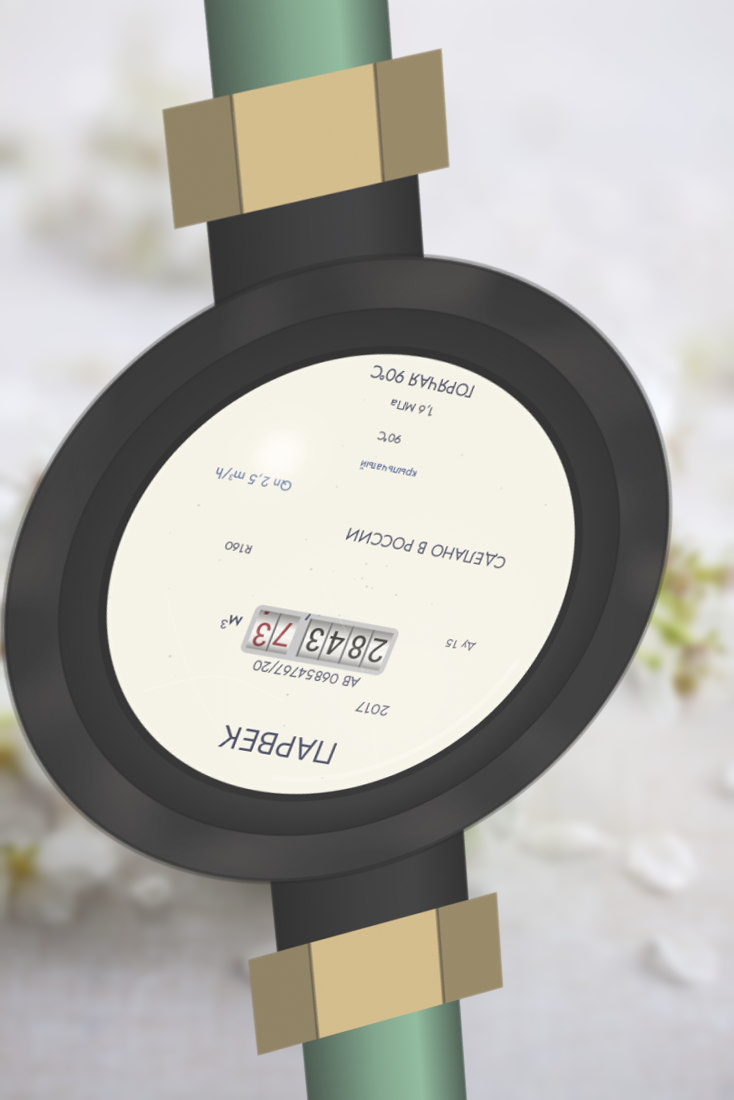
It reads 2843.73,m³
